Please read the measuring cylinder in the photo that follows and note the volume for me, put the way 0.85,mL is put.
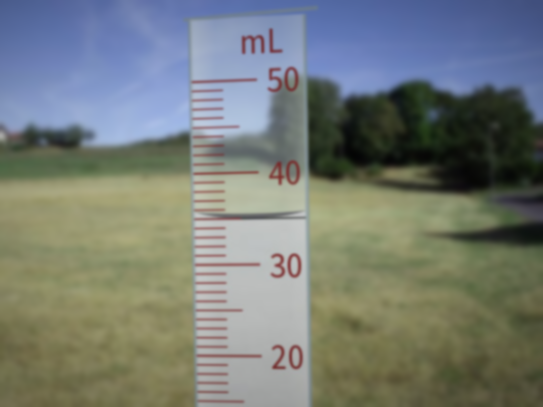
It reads 35,mL
